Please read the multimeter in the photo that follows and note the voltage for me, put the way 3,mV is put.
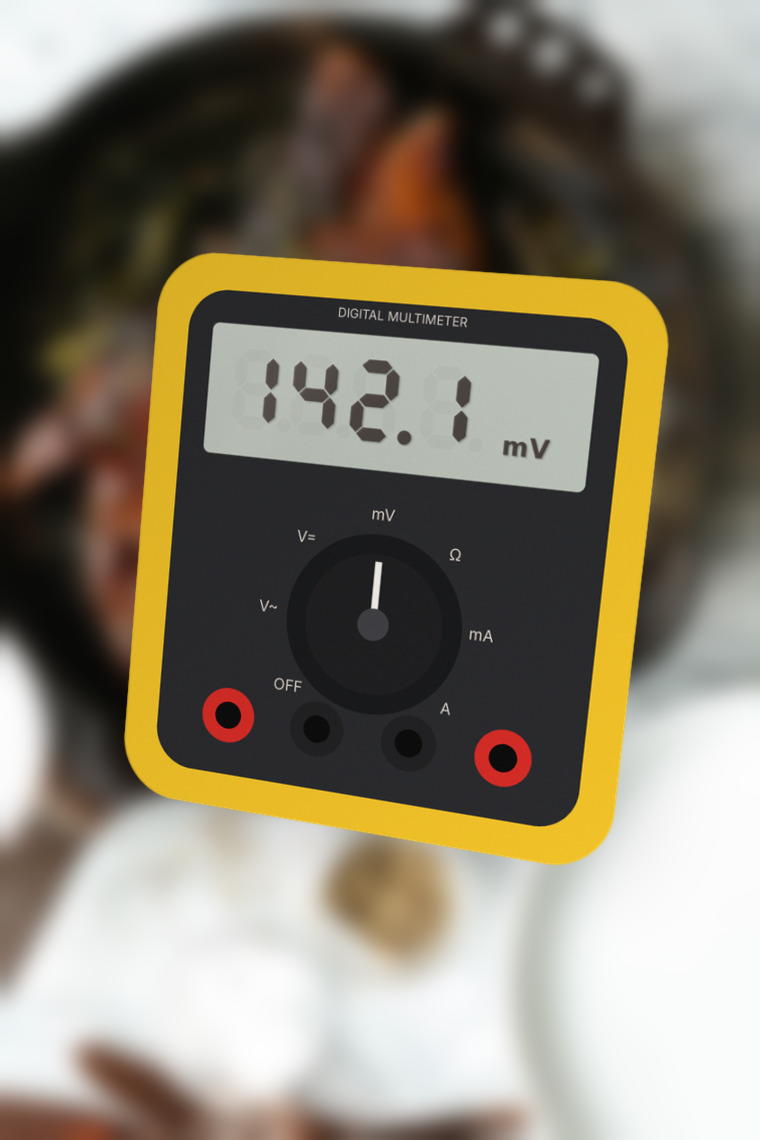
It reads 142.1,mV
